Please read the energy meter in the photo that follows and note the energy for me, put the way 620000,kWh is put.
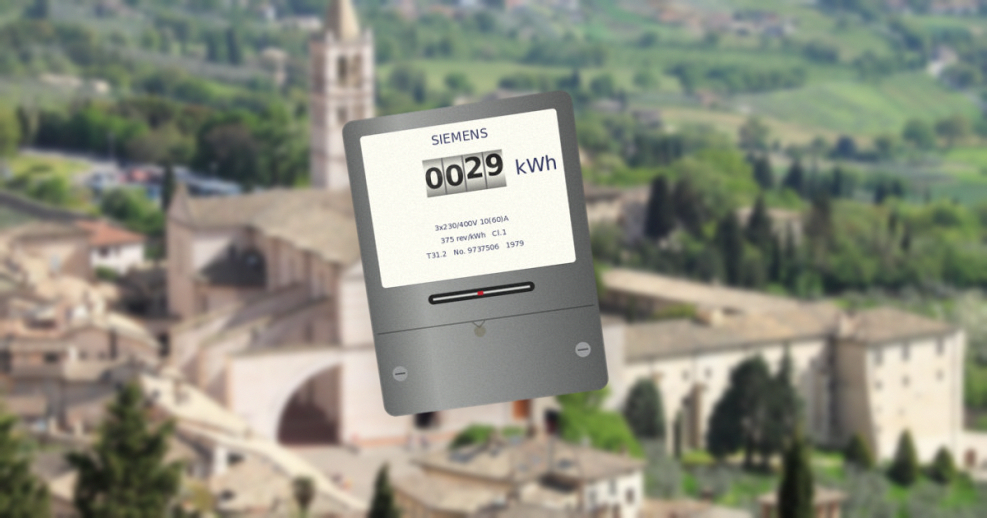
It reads 29,kWh
